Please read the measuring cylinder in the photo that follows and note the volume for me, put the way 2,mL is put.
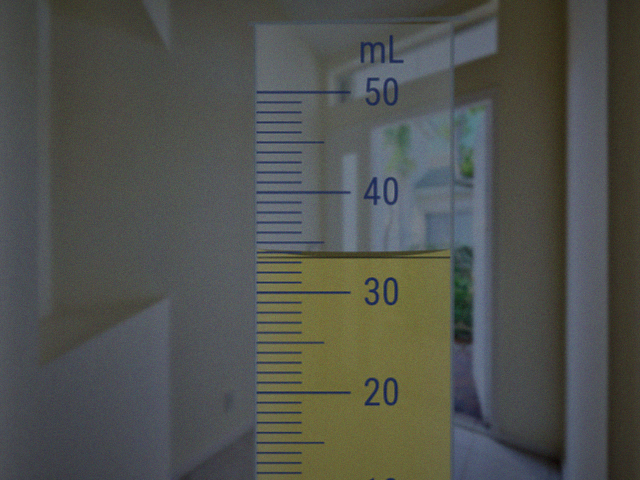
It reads 33.5,mL
